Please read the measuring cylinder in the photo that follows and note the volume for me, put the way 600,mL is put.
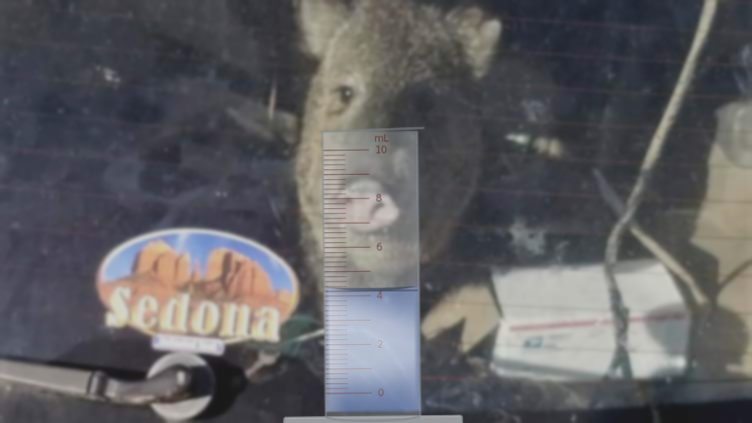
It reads 4.2,mL
